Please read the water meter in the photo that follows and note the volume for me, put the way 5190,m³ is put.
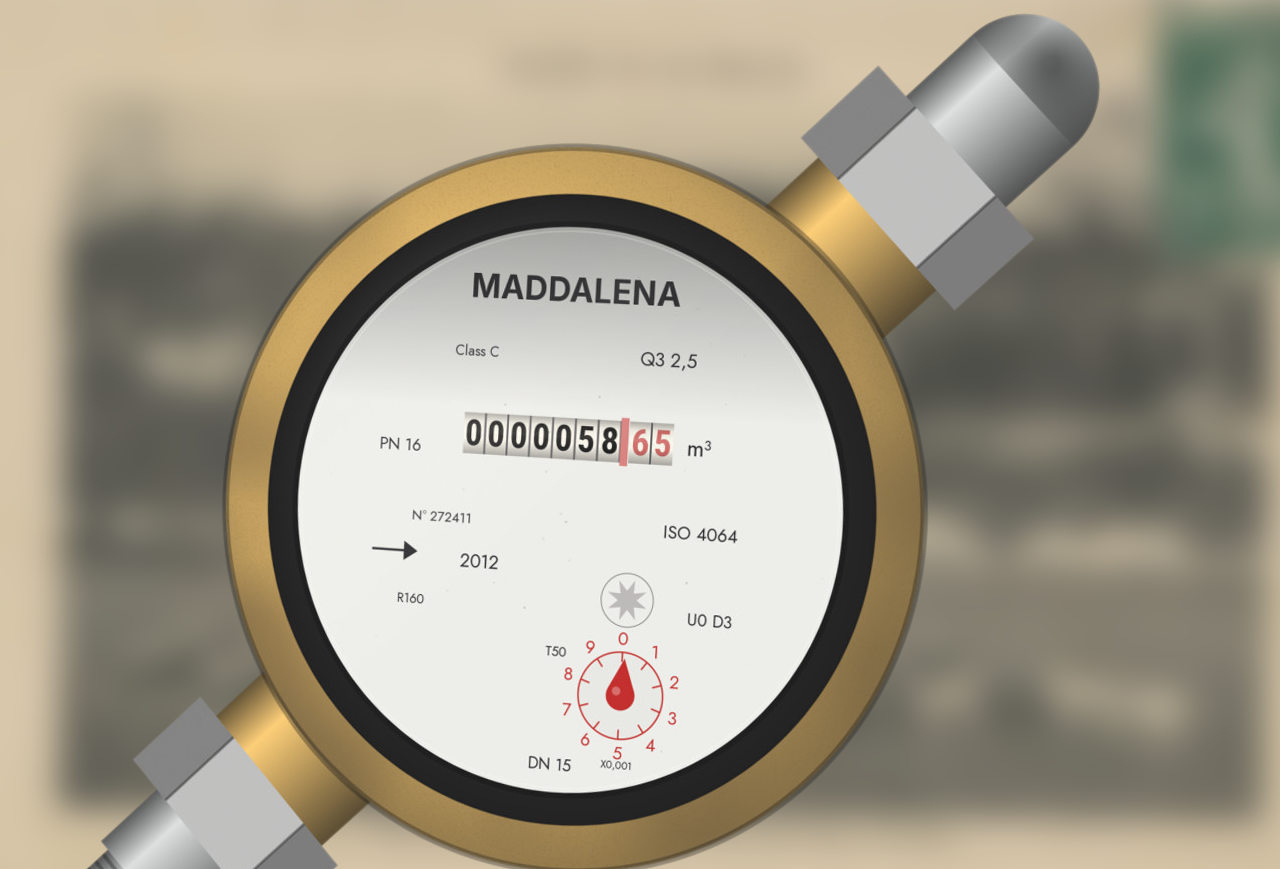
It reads 58.650,m³
